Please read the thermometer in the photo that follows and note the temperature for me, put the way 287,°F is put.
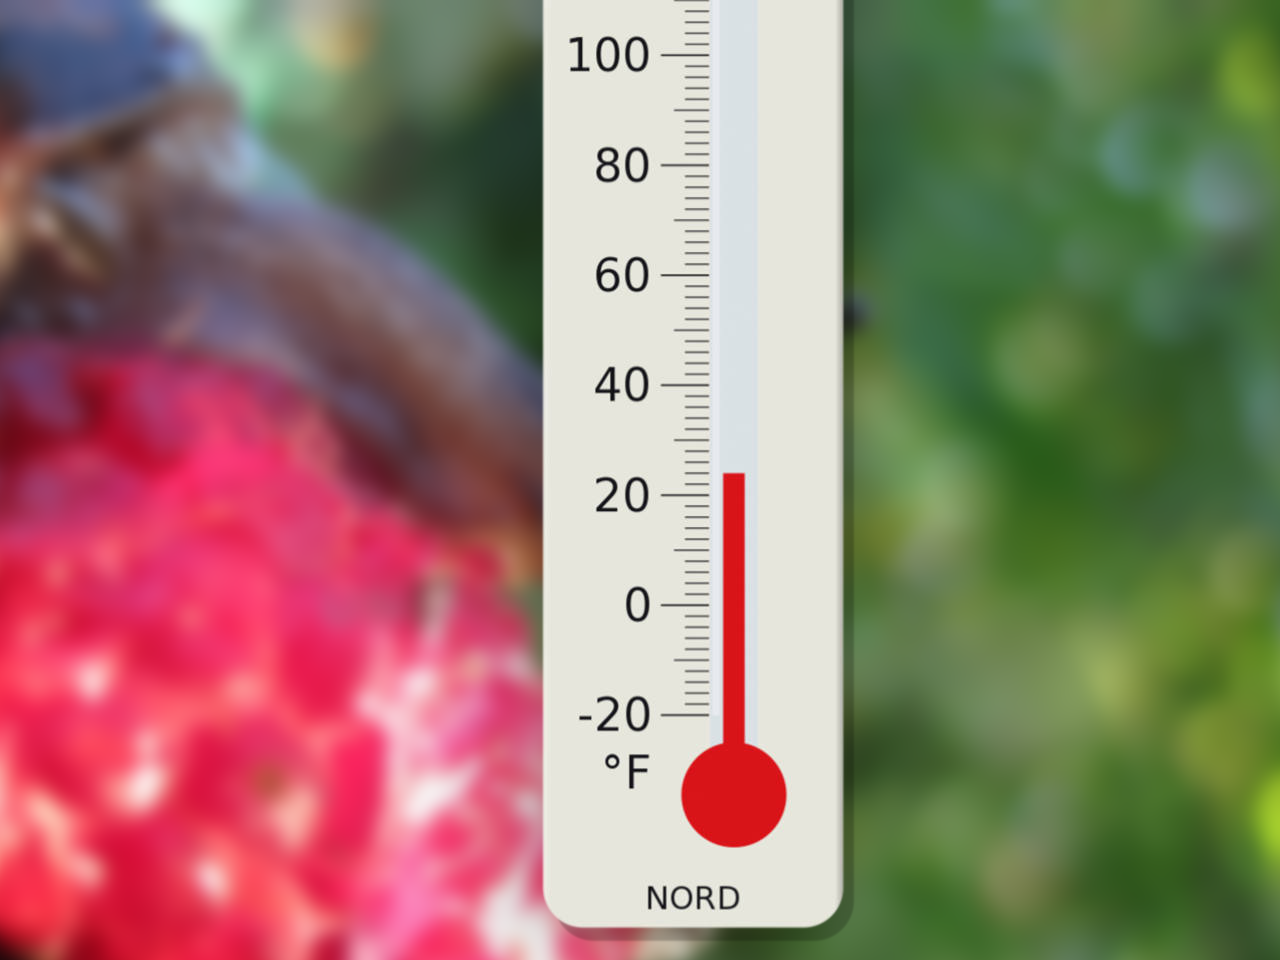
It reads 24,°F
